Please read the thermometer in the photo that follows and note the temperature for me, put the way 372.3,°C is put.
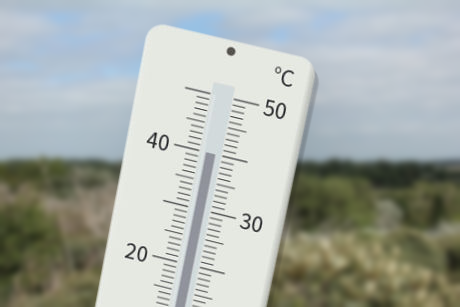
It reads 40,°C
